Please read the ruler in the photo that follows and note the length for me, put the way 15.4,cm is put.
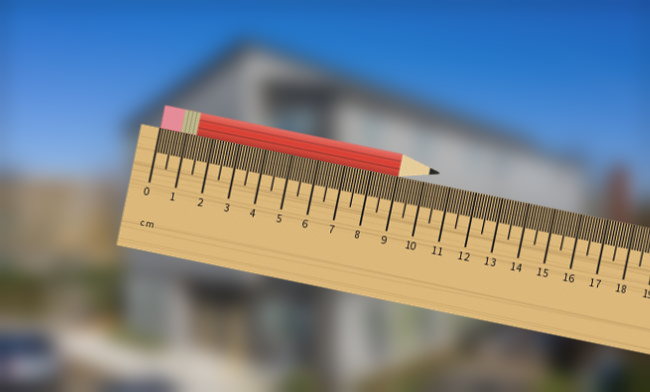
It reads 10.5,cm
